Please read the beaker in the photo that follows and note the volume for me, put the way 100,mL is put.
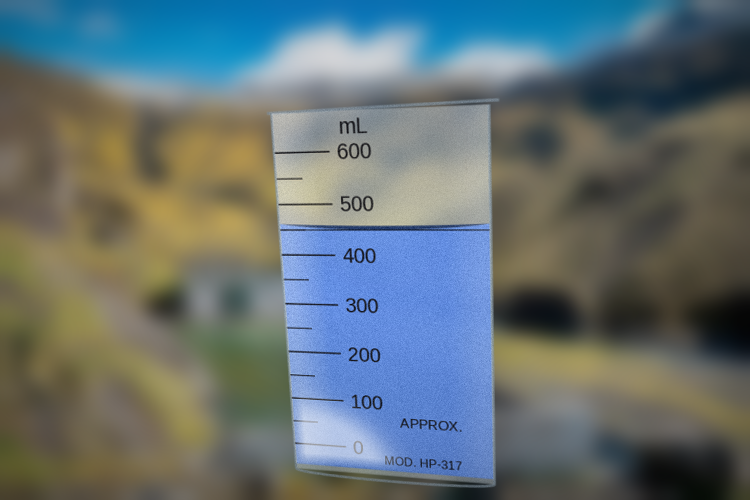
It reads 450,mL
